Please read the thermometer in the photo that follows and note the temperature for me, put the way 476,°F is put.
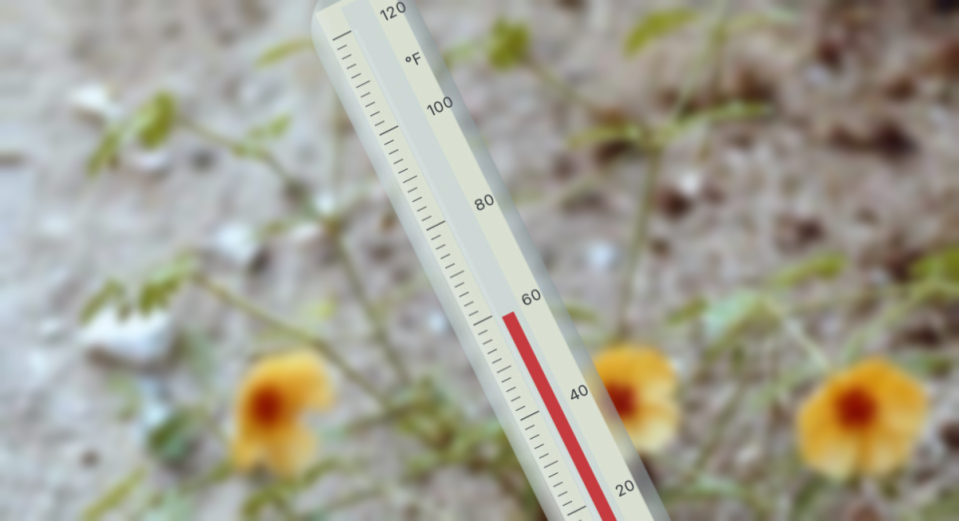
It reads 59,°F
